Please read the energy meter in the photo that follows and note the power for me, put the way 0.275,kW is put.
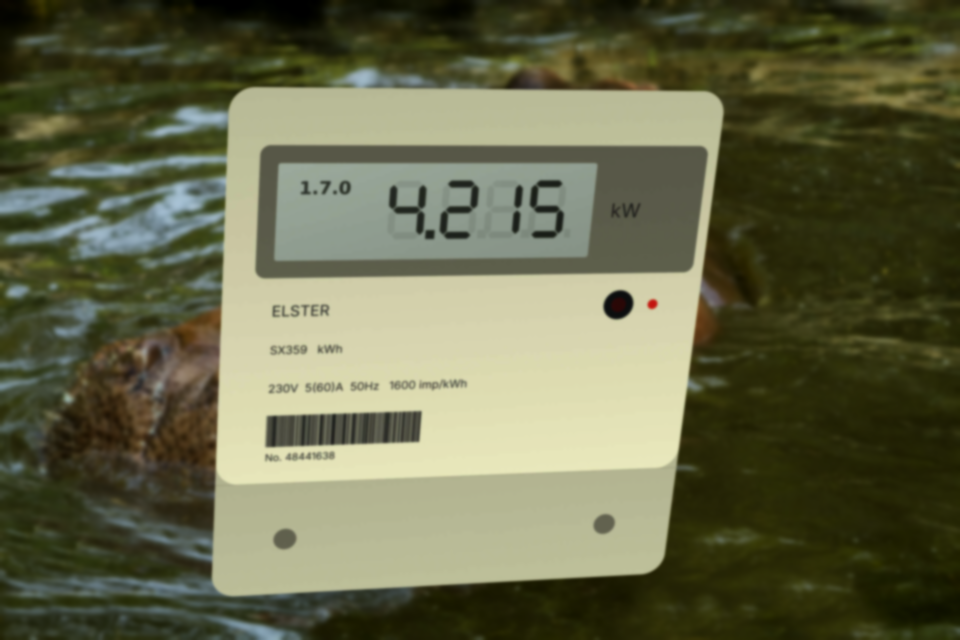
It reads 4.215,kW
